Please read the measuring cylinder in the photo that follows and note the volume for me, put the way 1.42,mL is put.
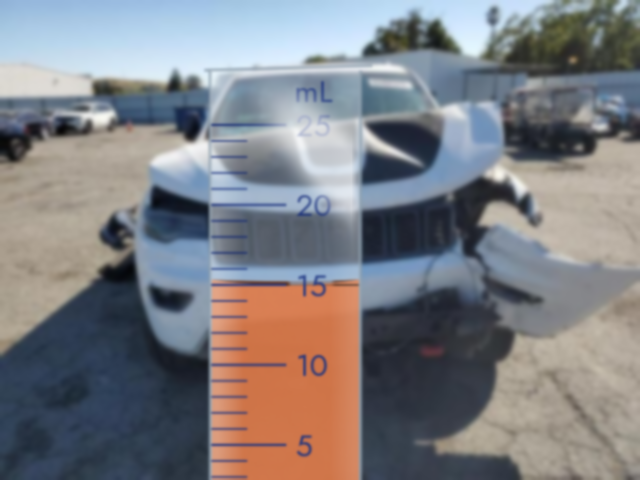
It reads 15,mL
